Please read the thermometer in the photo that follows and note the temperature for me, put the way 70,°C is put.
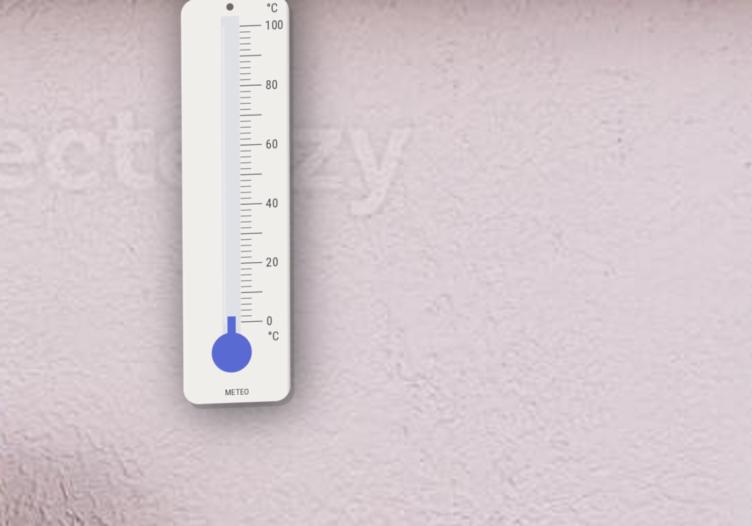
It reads 2,°C
